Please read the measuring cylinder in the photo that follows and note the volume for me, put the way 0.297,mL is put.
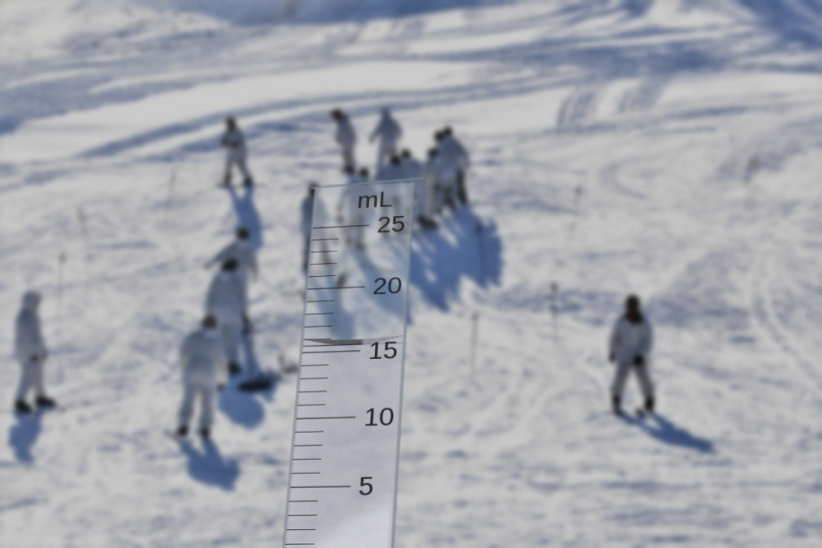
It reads 15.5,mL
